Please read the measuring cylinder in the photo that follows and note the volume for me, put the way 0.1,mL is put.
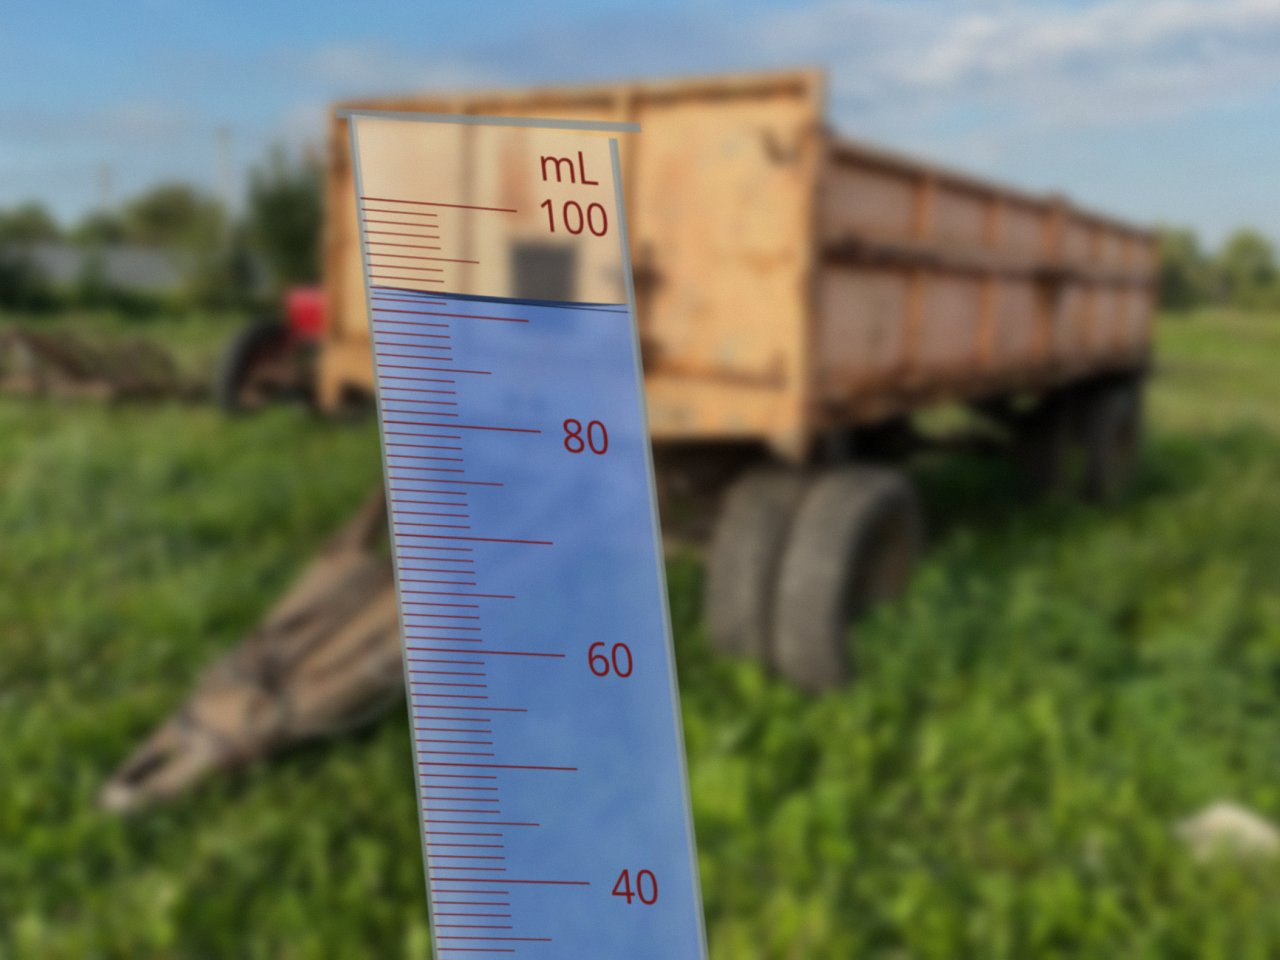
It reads 91.5,mL
